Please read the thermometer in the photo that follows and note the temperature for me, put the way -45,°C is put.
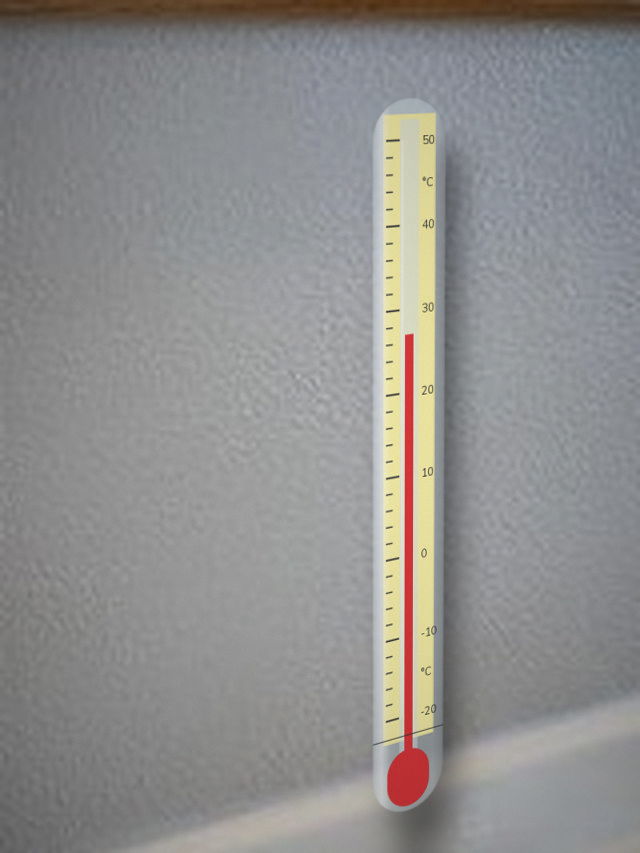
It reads 27,°C
